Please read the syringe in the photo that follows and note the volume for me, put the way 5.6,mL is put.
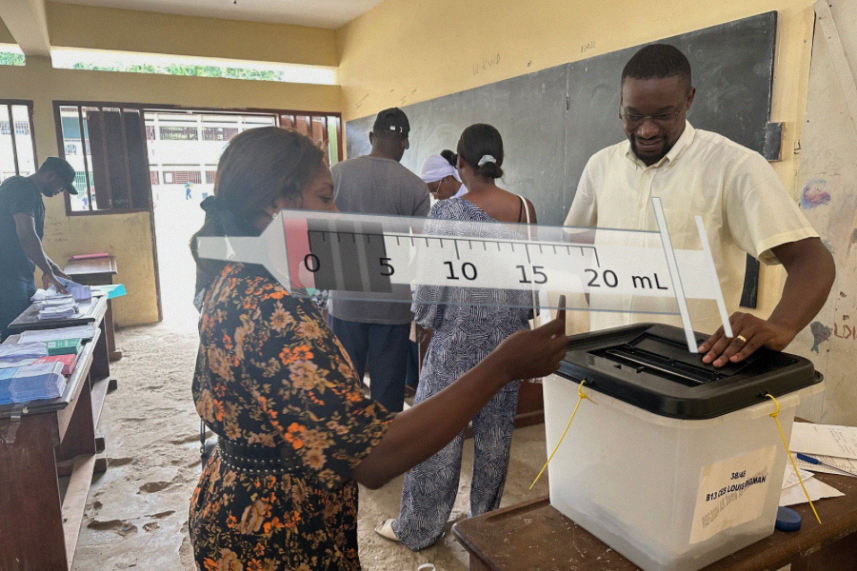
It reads 0,mL
